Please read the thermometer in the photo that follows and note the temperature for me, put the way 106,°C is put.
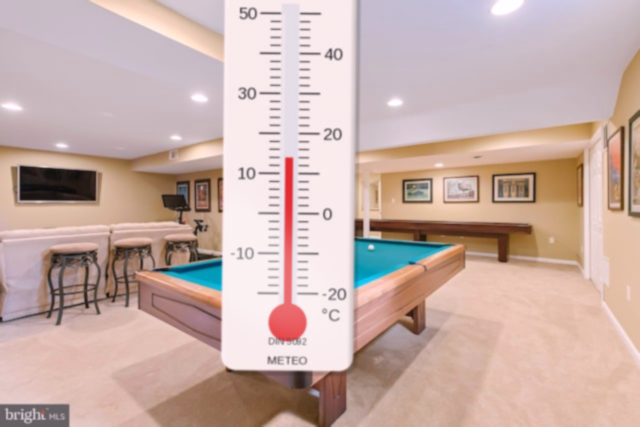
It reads 14,°C
